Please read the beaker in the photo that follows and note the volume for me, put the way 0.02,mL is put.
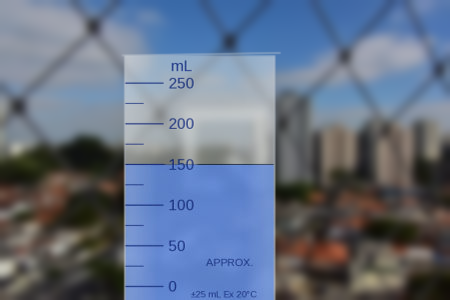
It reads 150,mL
